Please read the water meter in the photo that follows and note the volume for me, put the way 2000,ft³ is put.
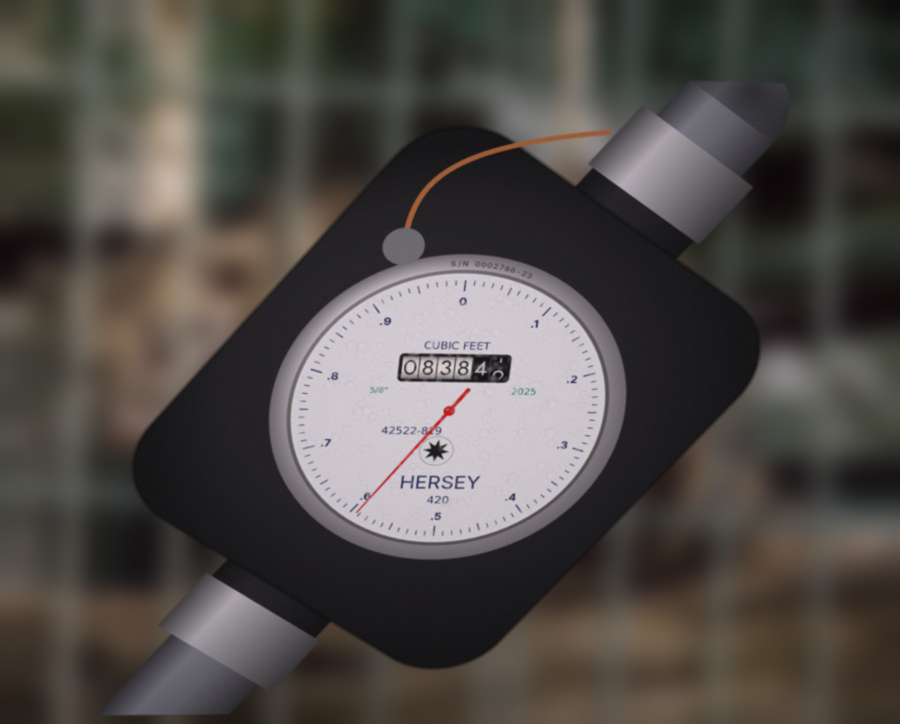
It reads 83841.59,ft³
